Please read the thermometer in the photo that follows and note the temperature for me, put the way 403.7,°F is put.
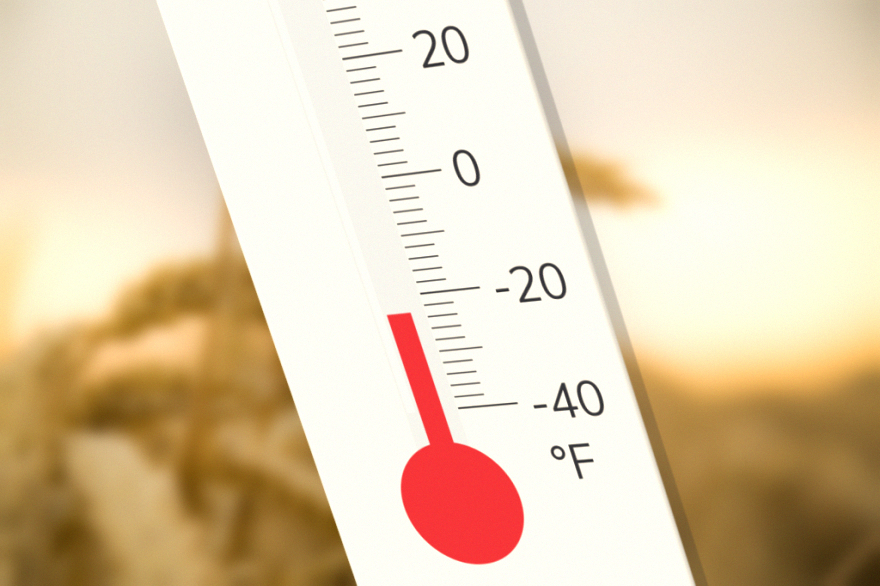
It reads -23,°F
